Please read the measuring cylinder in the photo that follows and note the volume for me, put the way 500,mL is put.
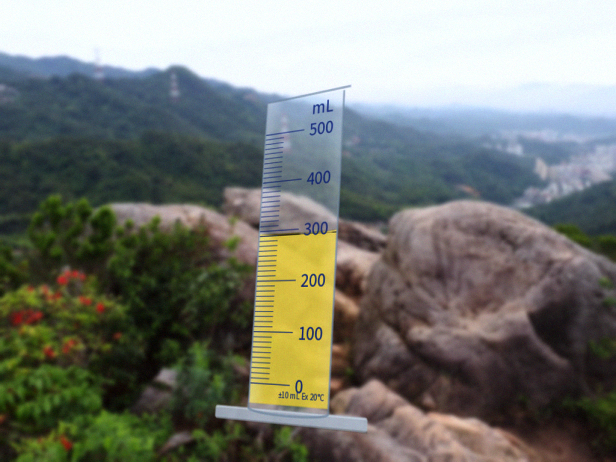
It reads 290,mL
